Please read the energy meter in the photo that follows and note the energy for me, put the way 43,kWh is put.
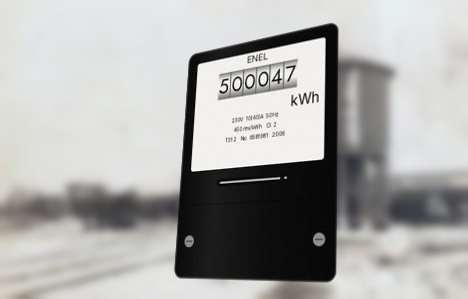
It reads 500047,kWh
